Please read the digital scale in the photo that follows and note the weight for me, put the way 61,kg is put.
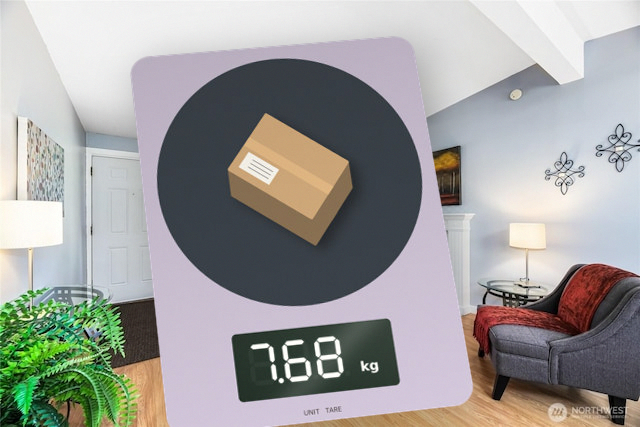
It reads 7.68,kg
